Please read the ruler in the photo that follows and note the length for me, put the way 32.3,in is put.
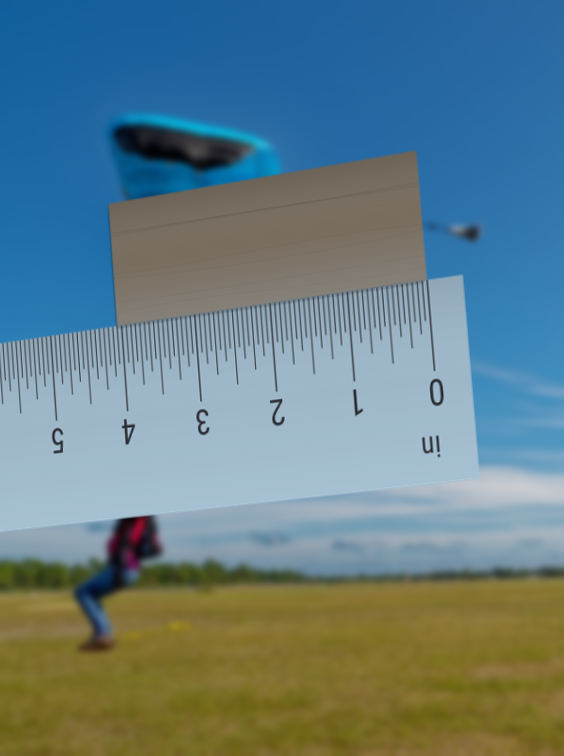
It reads 4.0625,in
